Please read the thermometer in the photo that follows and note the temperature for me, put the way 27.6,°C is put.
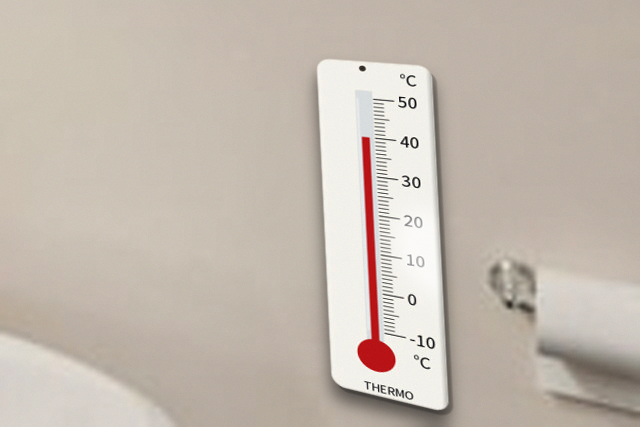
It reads 40,°C
